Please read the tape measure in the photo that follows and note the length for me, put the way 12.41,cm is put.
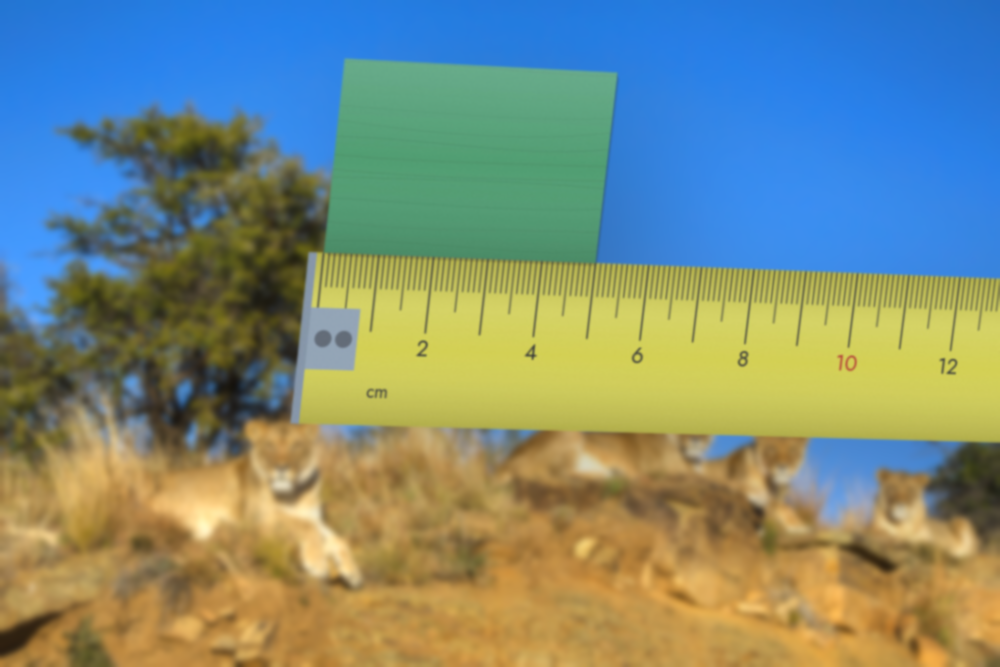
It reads 5,cm
